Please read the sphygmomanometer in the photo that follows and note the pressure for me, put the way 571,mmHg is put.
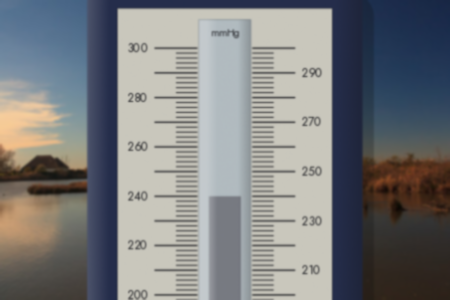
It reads 240,mmHg
